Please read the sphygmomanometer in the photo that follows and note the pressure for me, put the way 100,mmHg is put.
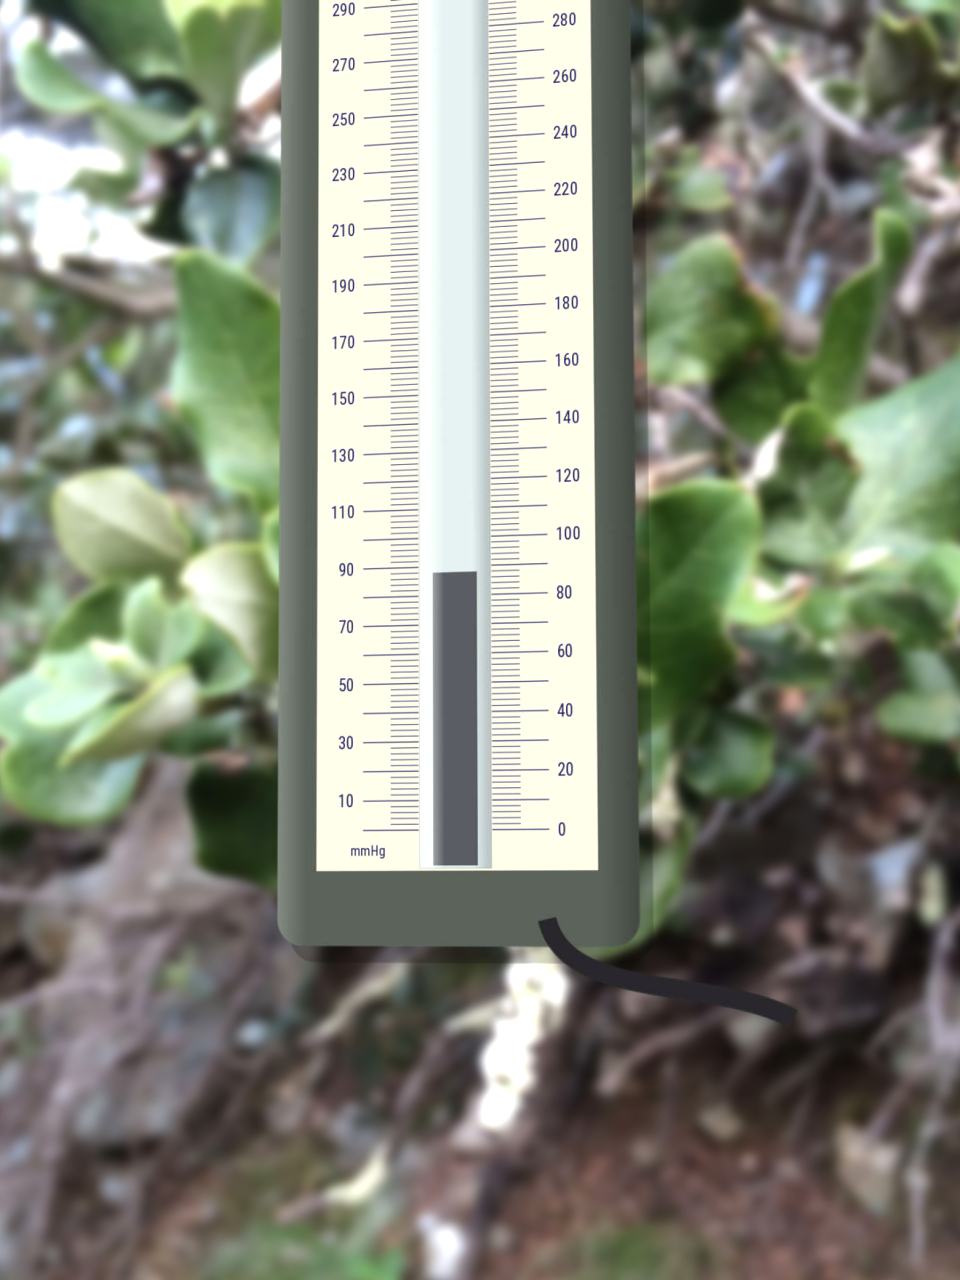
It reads 88,mmHg
